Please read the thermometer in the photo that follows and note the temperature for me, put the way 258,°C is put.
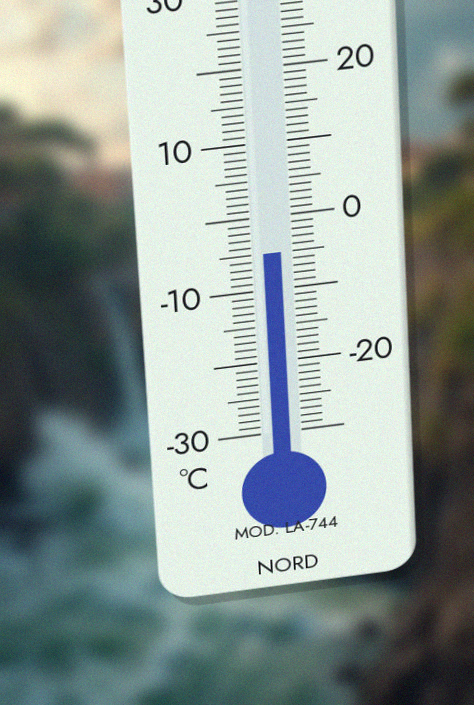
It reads -5,°C
